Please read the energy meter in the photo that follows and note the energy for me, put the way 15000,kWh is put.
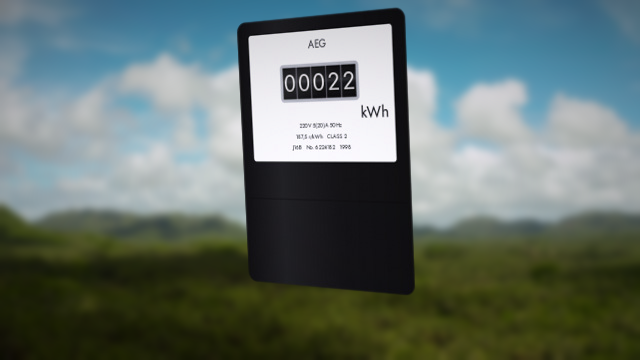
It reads 22,kWh
